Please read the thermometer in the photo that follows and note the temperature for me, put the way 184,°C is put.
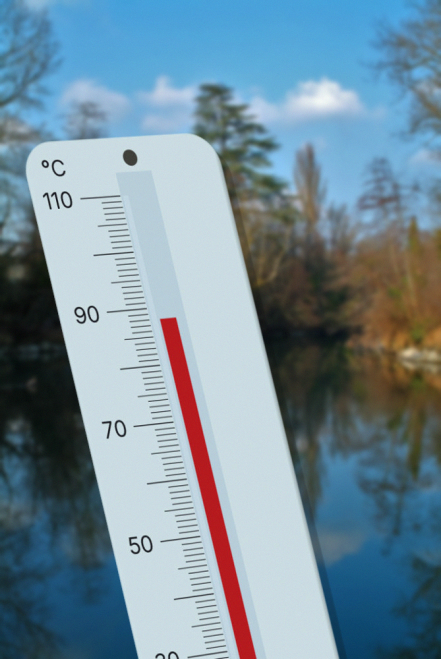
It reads 88,°C
